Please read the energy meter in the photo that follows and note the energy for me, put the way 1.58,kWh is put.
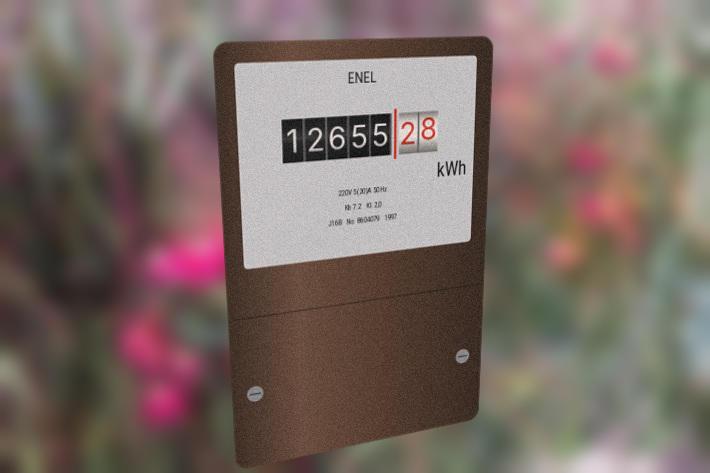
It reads 12655.28,kWh
